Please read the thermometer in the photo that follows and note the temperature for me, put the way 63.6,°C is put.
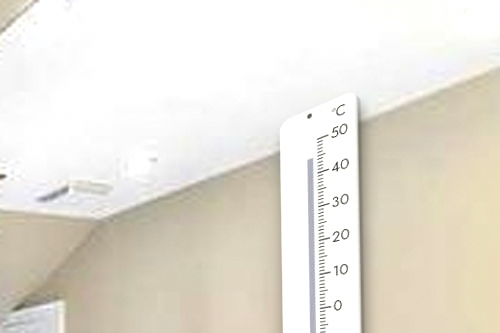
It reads 45,°C
